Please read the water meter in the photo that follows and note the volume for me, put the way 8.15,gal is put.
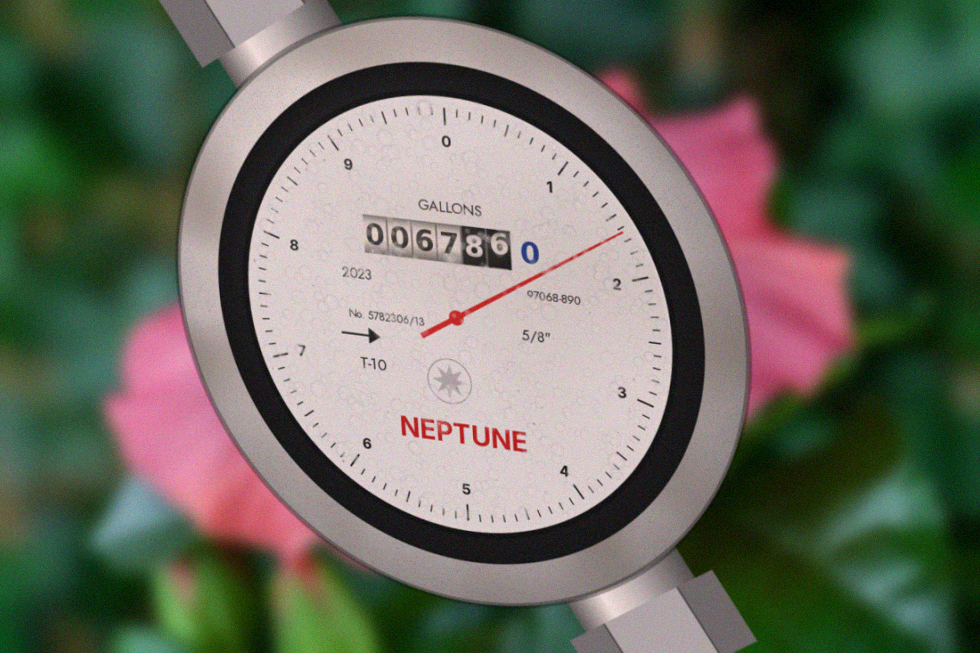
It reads 67861.6,gal
